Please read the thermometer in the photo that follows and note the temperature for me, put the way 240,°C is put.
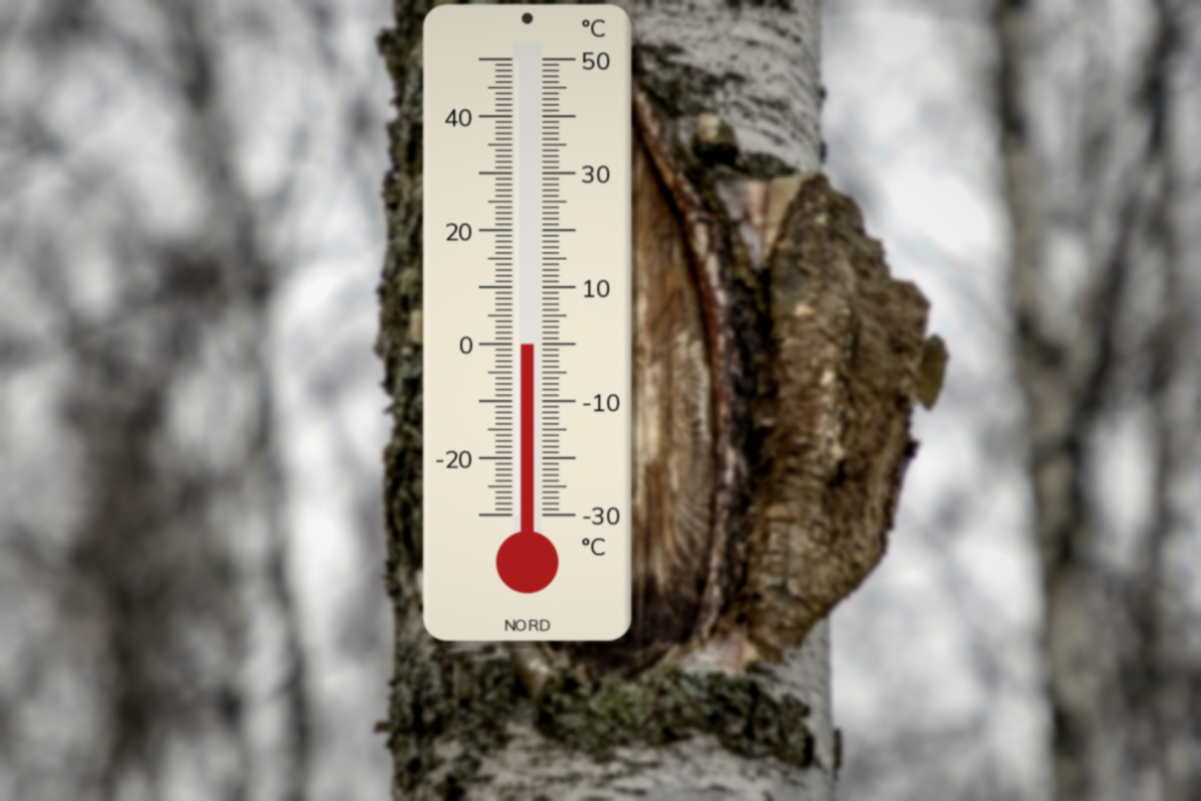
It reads 0,°C
